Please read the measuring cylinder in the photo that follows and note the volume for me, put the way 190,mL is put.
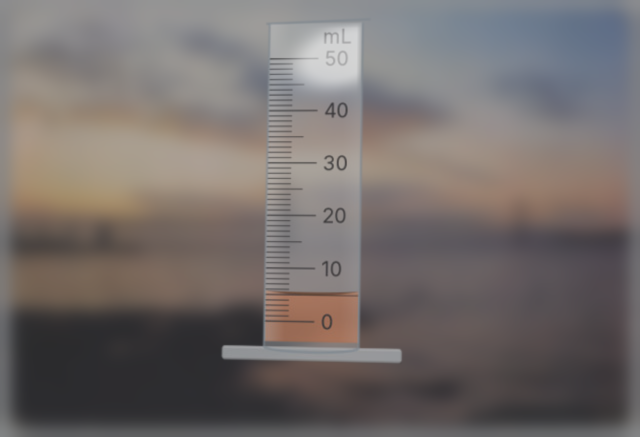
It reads 5,mL
